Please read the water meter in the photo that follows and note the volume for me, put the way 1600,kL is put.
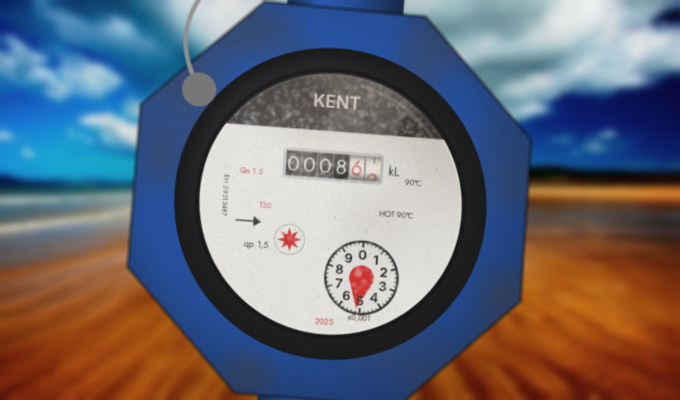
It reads 8.615,kL
